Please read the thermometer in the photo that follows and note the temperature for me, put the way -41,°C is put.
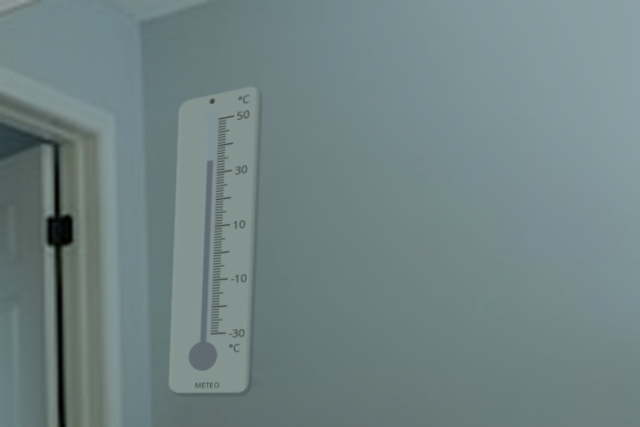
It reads 35,°C
